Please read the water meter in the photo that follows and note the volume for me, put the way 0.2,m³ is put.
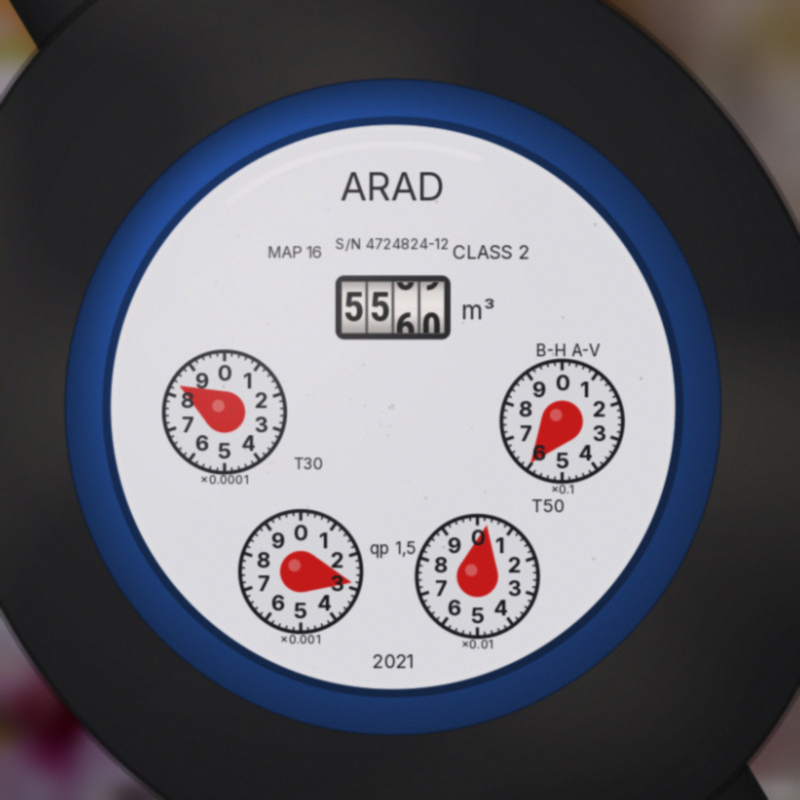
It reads 5559.6028,m³
